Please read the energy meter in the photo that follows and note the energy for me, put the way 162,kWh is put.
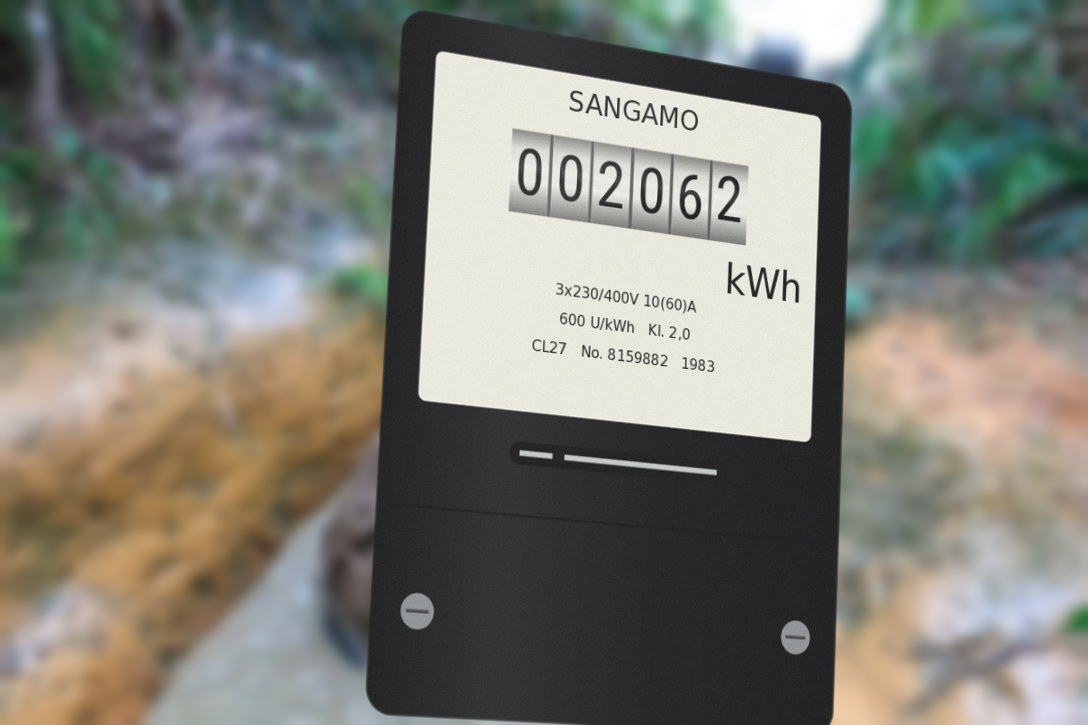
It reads 2062,kWh
